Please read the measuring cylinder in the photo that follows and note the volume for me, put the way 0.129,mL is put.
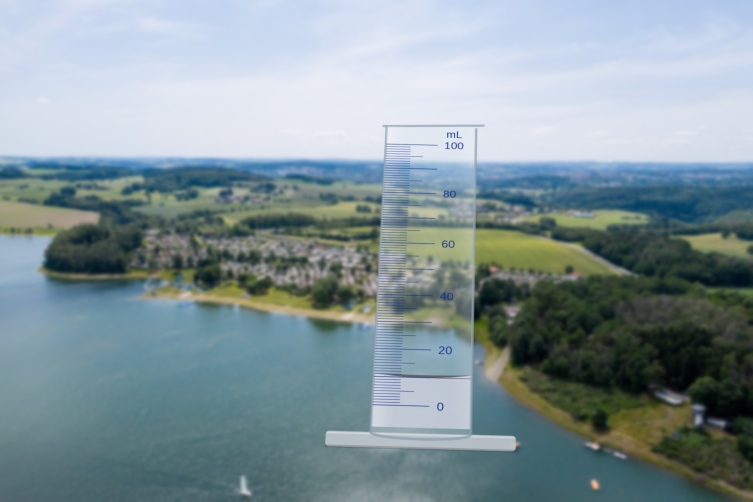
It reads 10,mL
